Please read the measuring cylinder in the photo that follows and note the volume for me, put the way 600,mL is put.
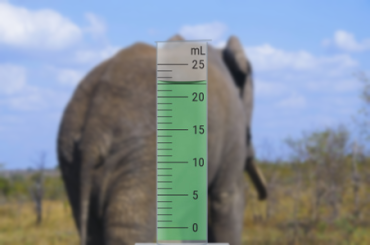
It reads 22,mL
